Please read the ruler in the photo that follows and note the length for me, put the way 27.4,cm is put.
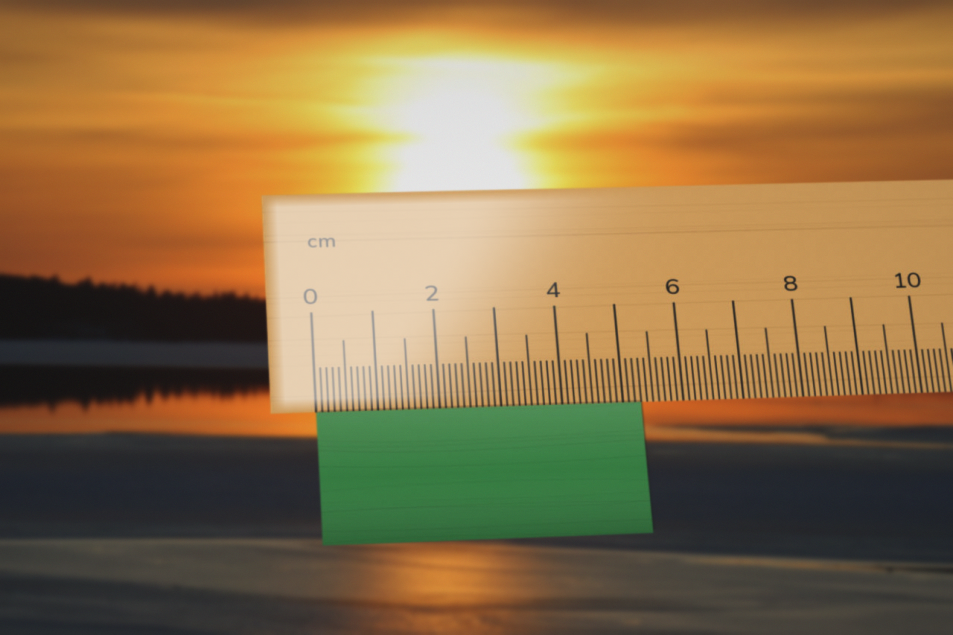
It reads 5.3,cm
